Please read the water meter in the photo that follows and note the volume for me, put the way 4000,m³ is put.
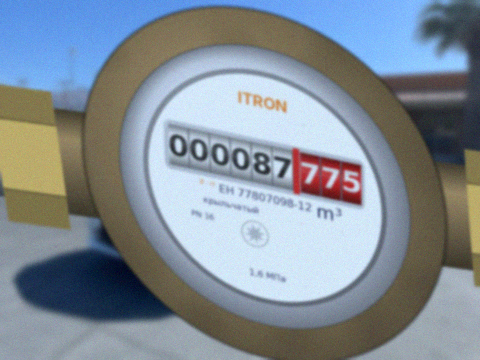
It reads 87.775,m³
